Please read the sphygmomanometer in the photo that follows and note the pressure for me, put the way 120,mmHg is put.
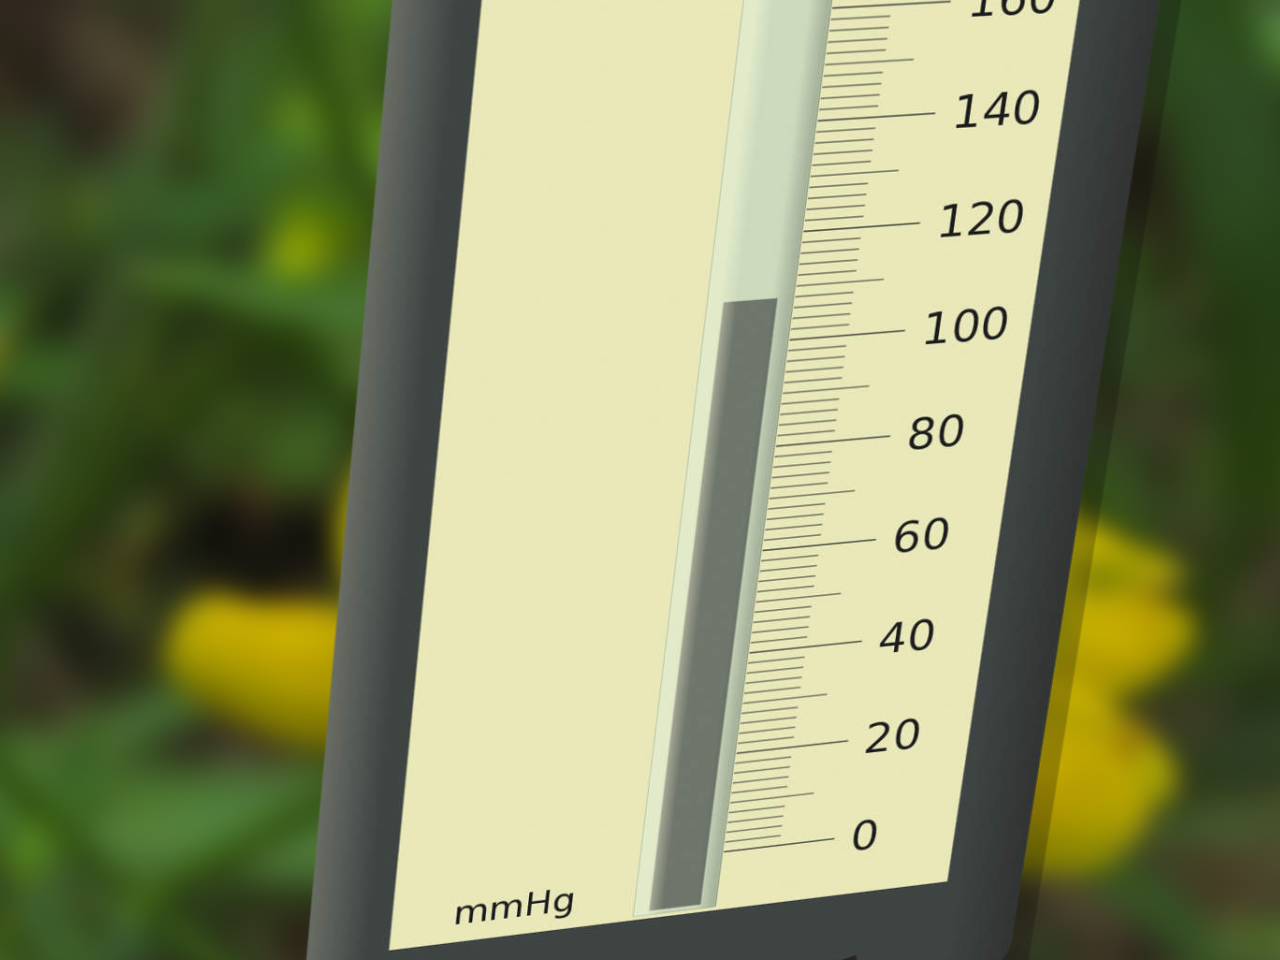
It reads 108,mmHg
